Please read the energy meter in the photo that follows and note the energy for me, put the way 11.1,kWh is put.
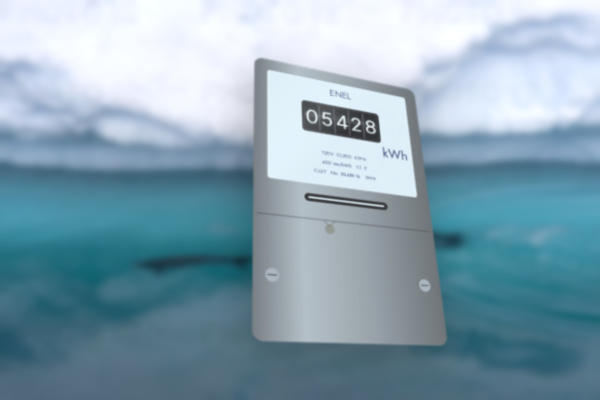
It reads 5428,kWh
